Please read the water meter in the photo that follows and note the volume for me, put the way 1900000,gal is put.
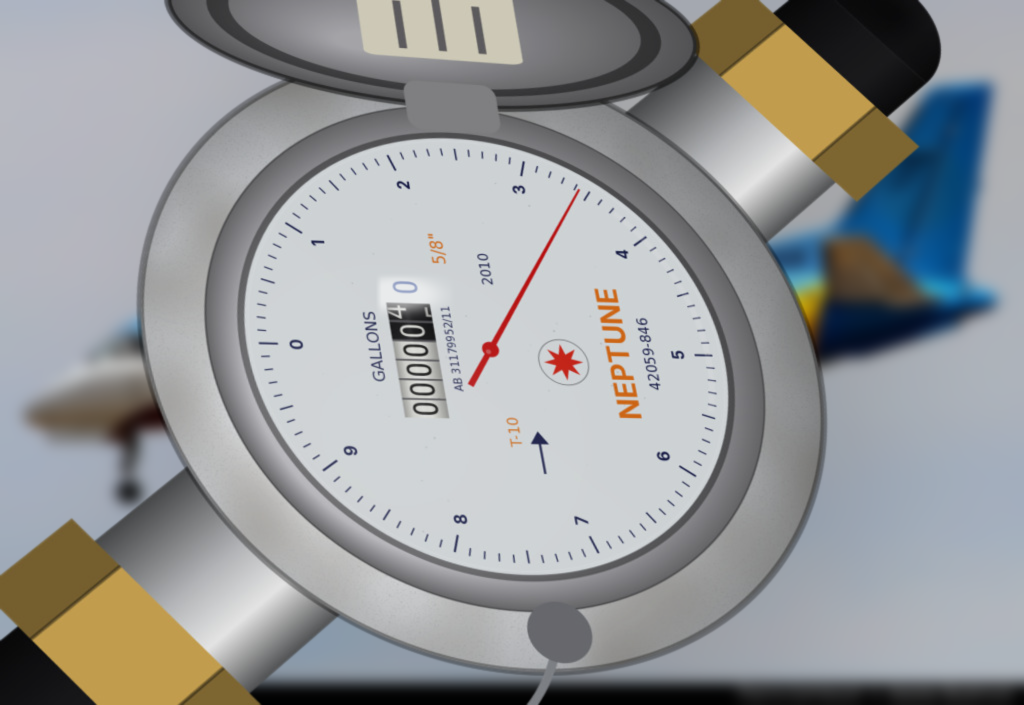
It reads 43.4,gal
